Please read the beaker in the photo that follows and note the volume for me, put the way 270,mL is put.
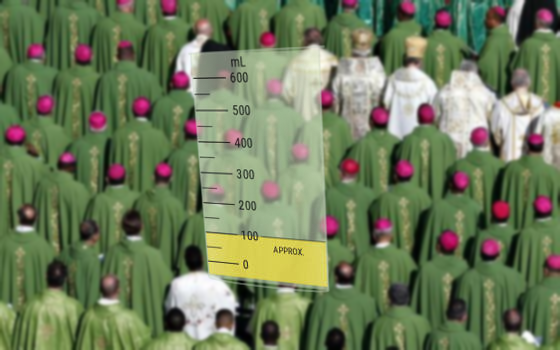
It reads 100,mL
